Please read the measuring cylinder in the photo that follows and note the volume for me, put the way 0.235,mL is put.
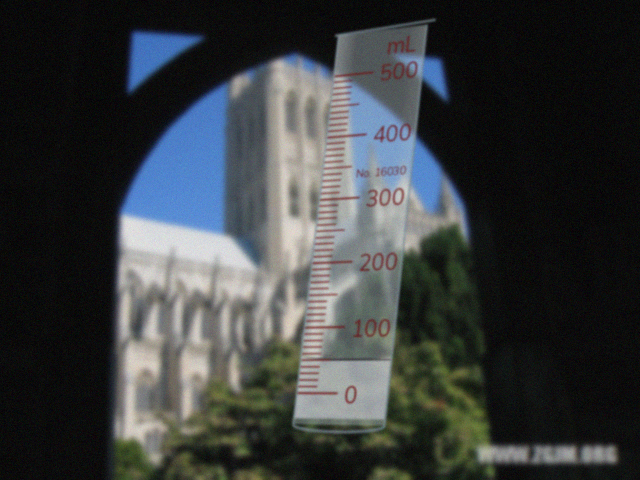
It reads 50,mL
